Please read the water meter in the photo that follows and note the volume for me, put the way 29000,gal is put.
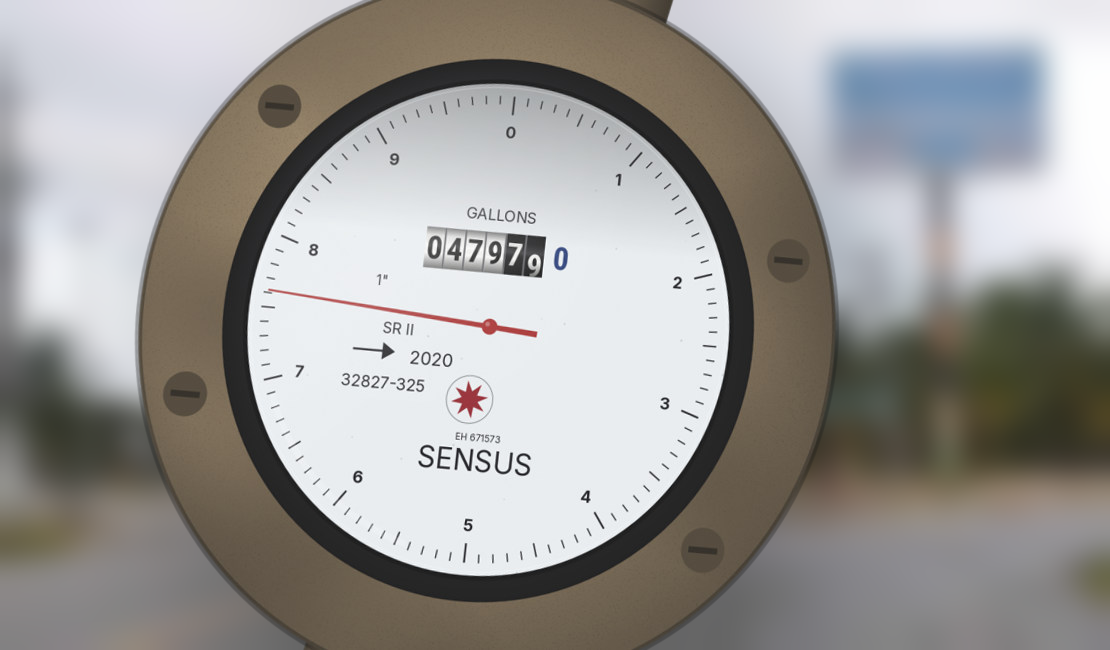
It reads 479787.6,gal
